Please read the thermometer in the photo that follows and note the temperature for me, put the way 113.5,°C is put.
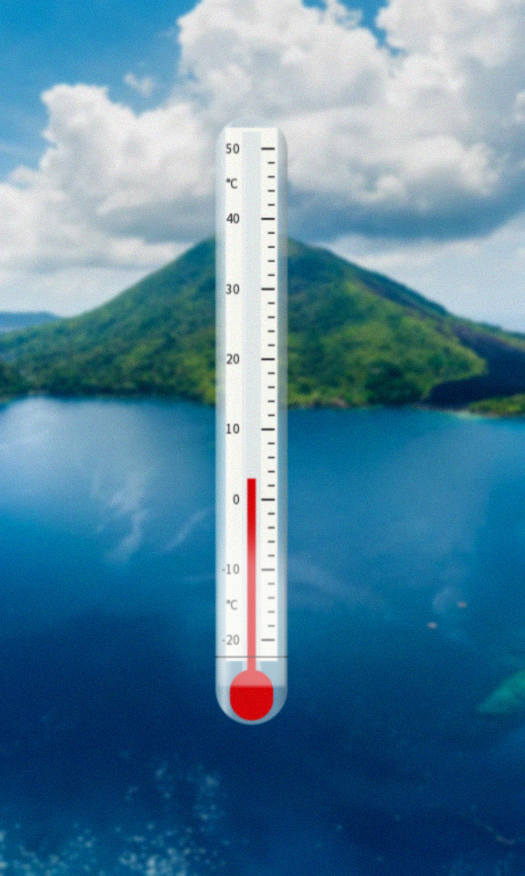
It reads 3,°C
